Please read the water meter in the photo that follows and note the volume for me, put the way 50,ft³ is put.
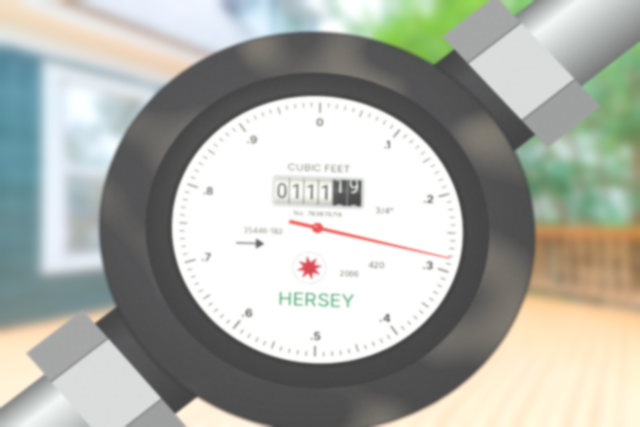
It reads 11119.28,ft³
